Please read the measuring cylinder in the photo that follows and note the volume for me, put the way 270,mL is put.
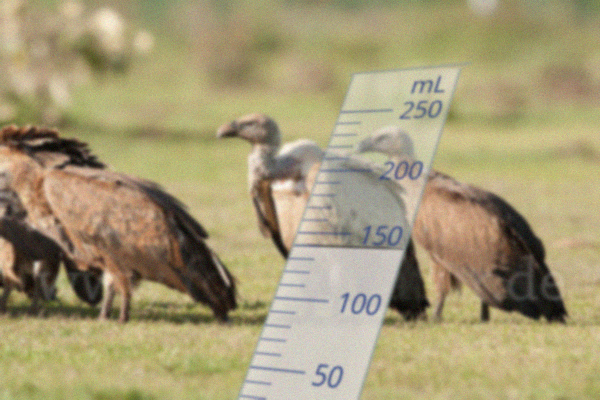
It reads 140,mL
